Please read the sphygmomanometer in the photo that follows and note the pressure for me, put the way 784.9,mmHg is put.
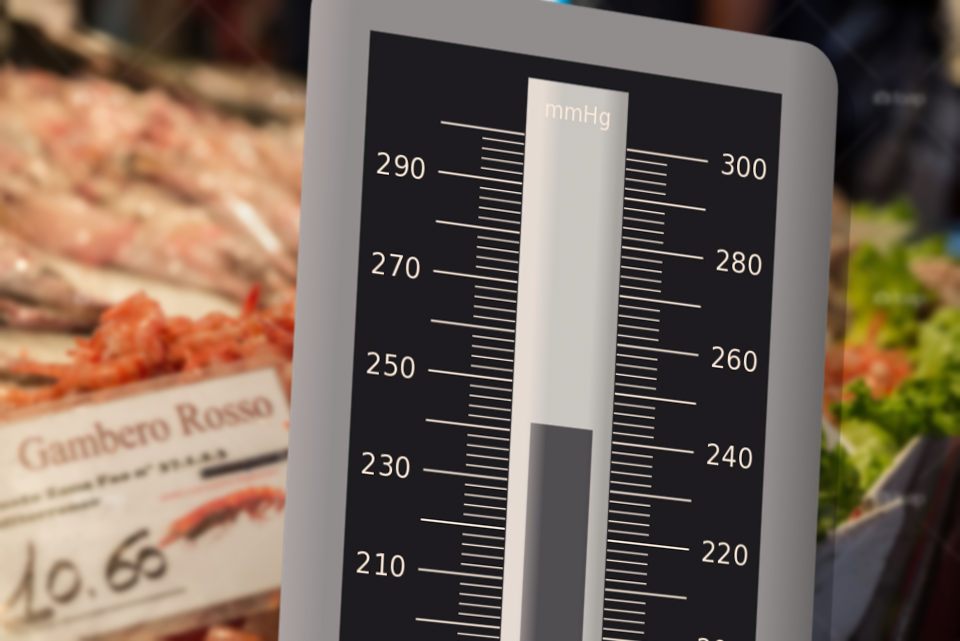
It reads 242,mmHg
